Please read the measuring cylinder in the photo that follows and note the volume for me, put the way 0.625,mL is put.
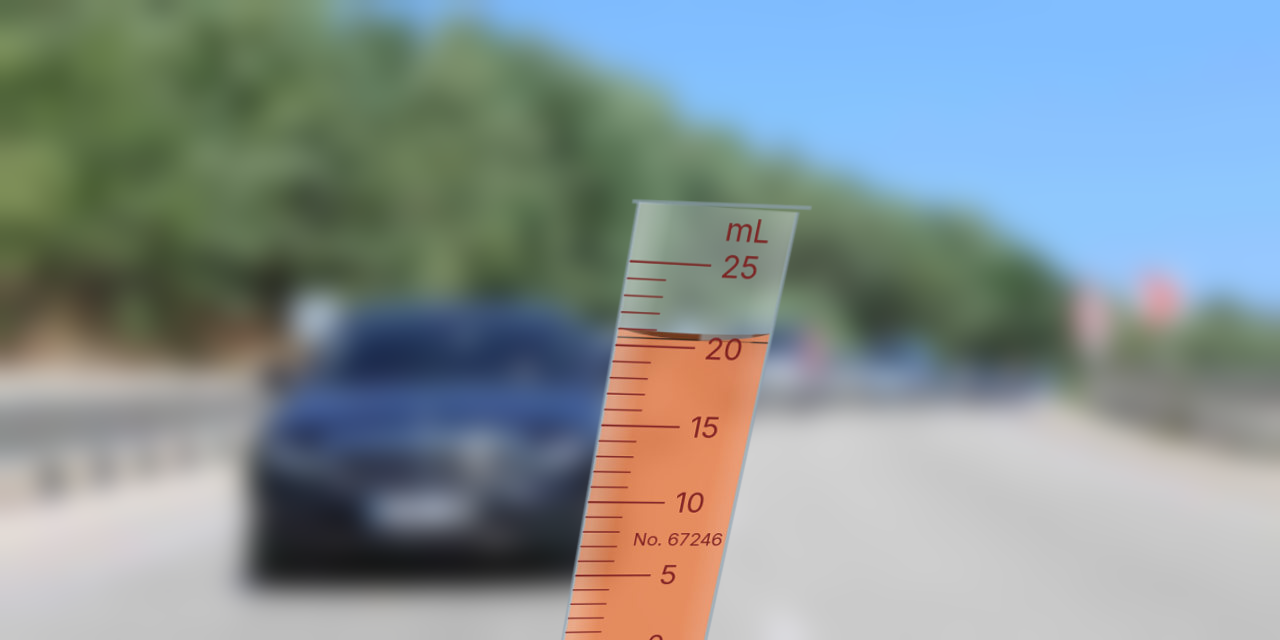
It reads 20.5,mL
